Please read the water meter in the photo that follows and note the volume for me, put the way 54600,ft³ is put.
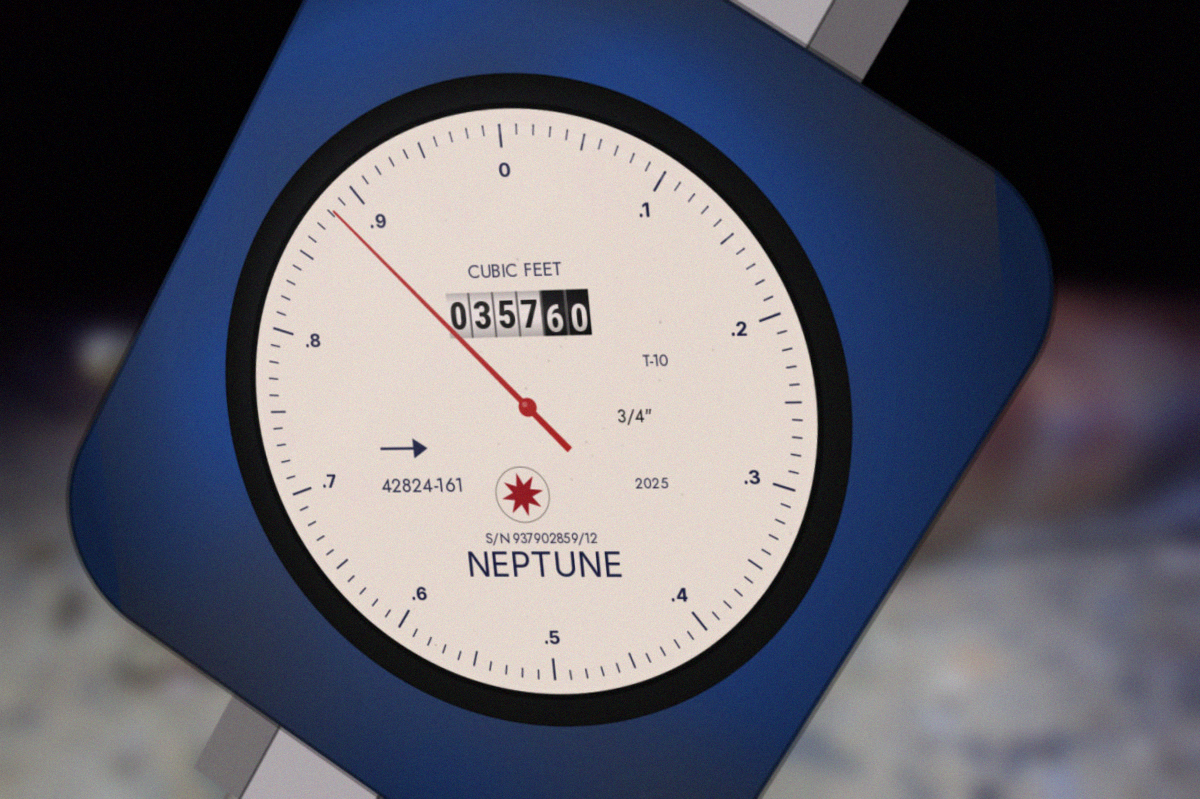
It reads 35759.88,ft³
